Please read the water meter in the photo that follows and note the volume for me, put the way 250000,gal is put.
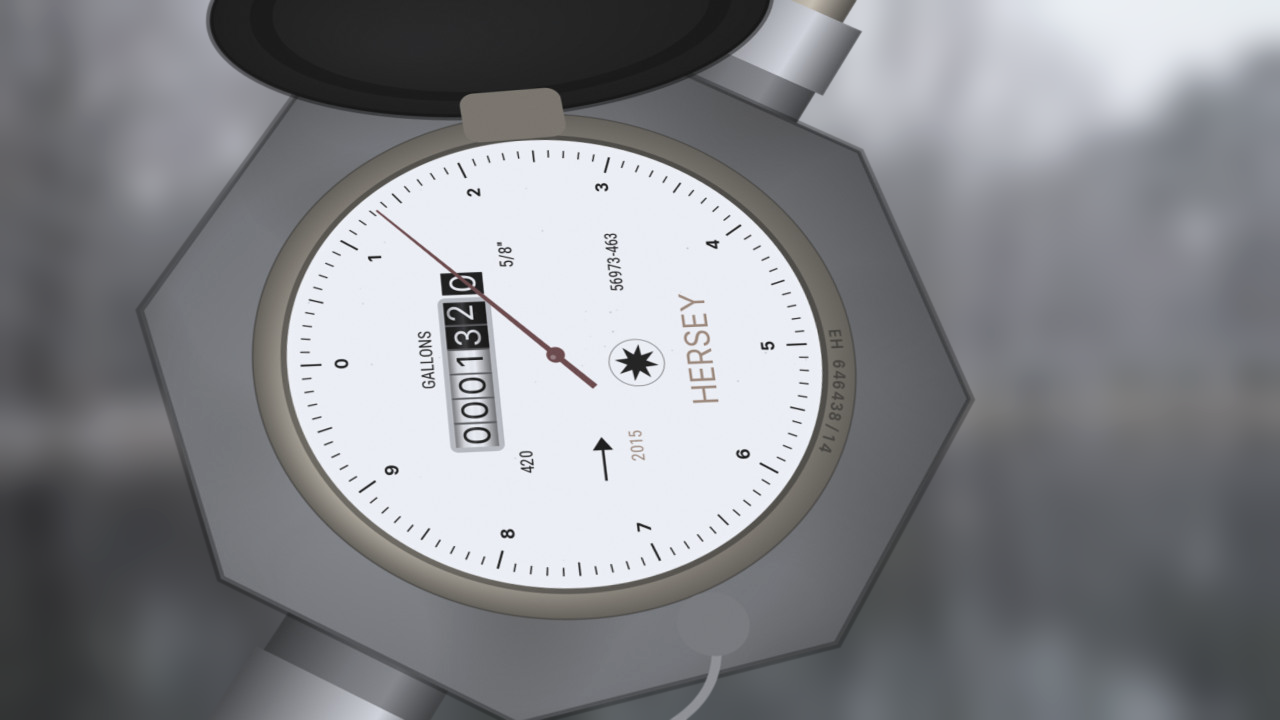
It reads 1321.3,gal
